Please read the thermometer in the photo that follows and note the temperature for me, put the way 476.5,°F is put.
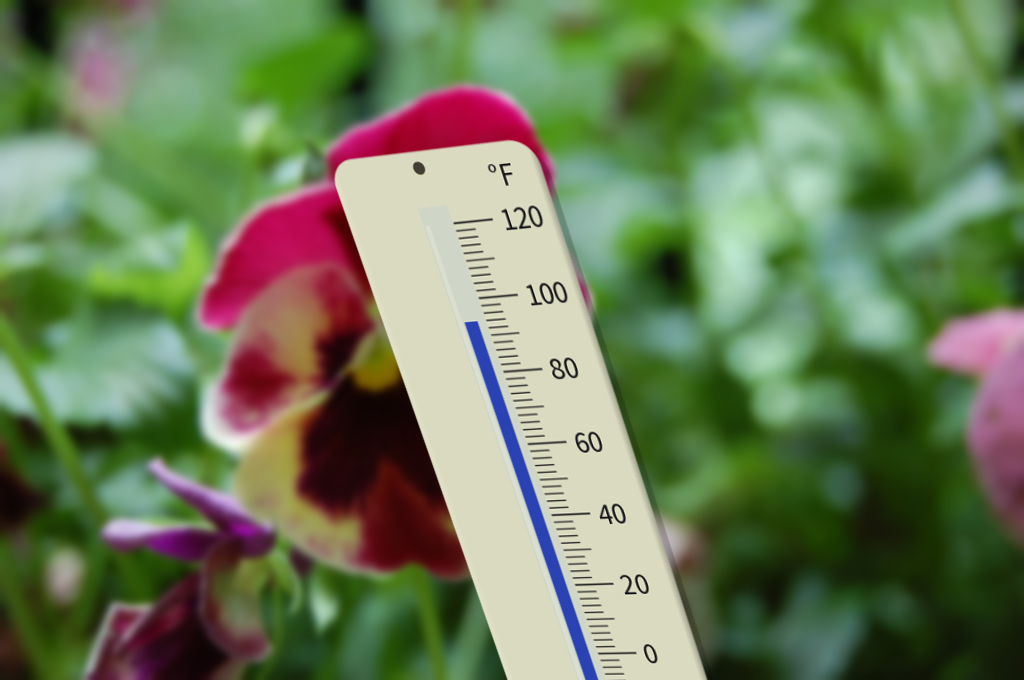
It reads 94,°F
